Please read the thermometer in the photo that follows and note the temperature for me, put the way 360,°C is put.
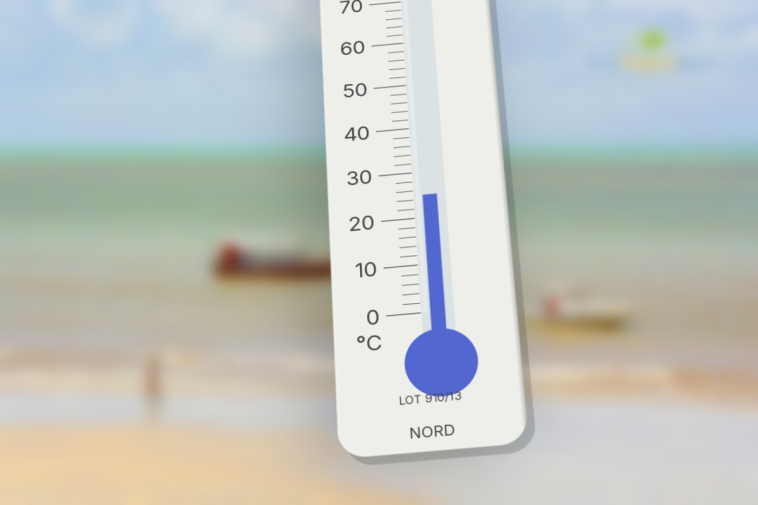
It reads 25,°C
